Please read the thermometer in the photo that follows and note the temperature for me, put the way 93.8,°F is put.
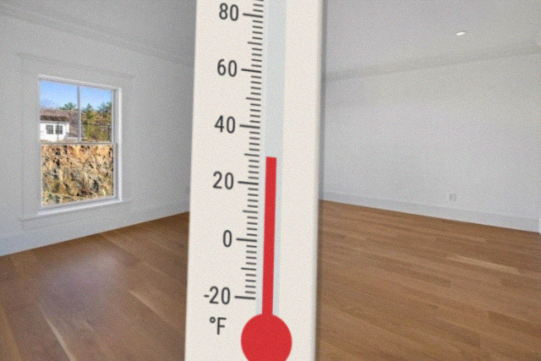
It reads 30,°F
